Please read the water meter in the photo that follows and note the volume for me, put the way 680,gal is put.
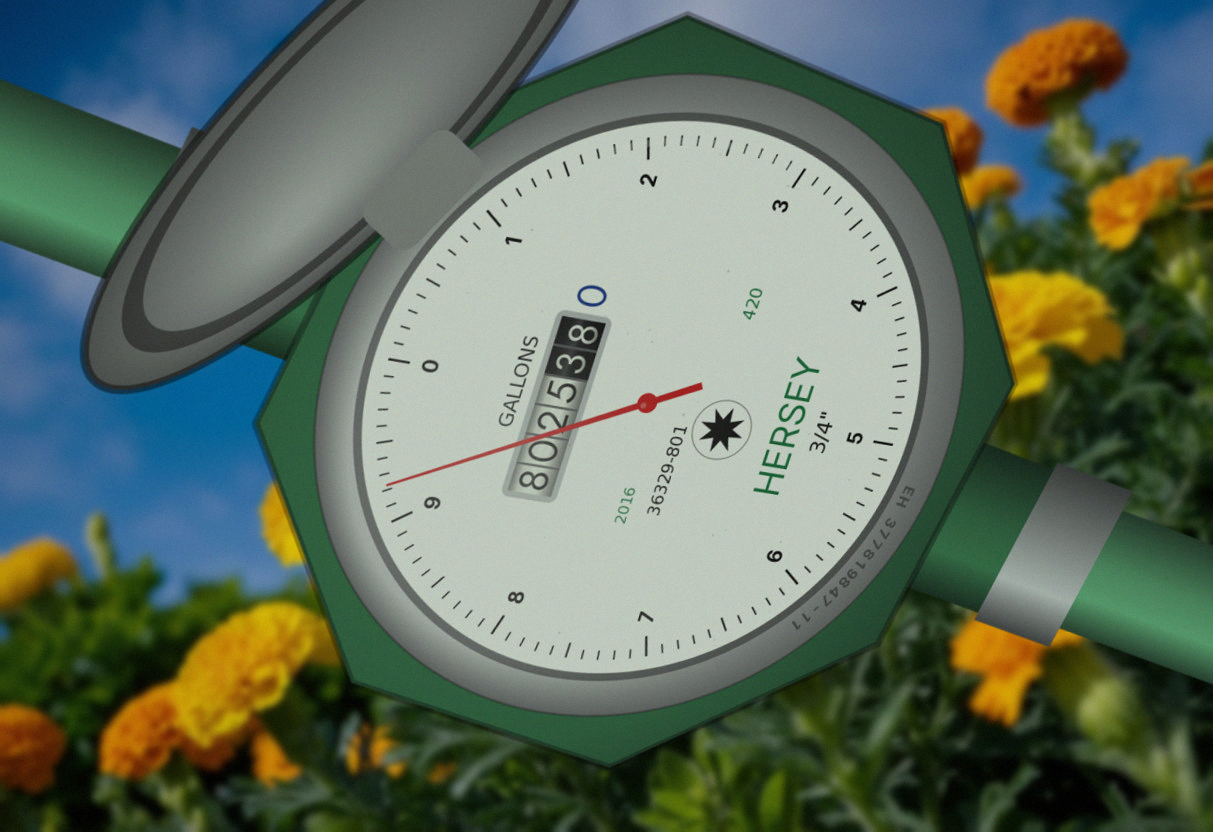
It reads 8025379.2,gal
